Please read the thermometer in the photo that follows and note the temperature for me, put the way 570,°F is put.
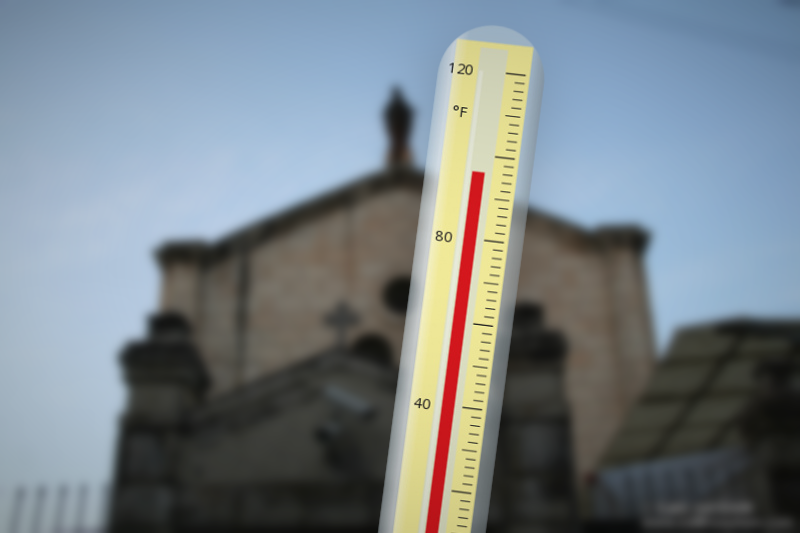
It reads 96,°F
